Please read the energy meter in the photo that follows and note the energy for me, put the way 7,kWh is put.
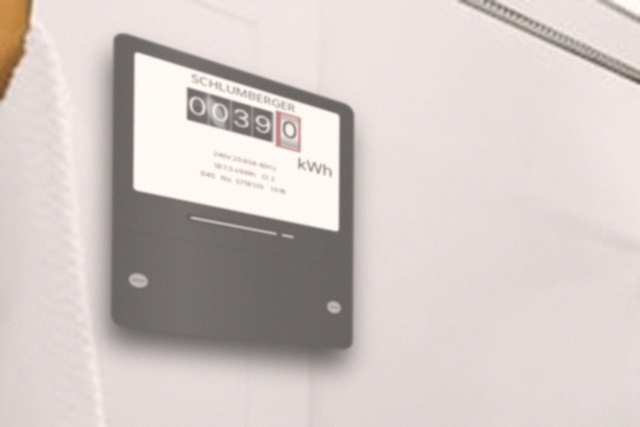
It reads 39.0,kWh
